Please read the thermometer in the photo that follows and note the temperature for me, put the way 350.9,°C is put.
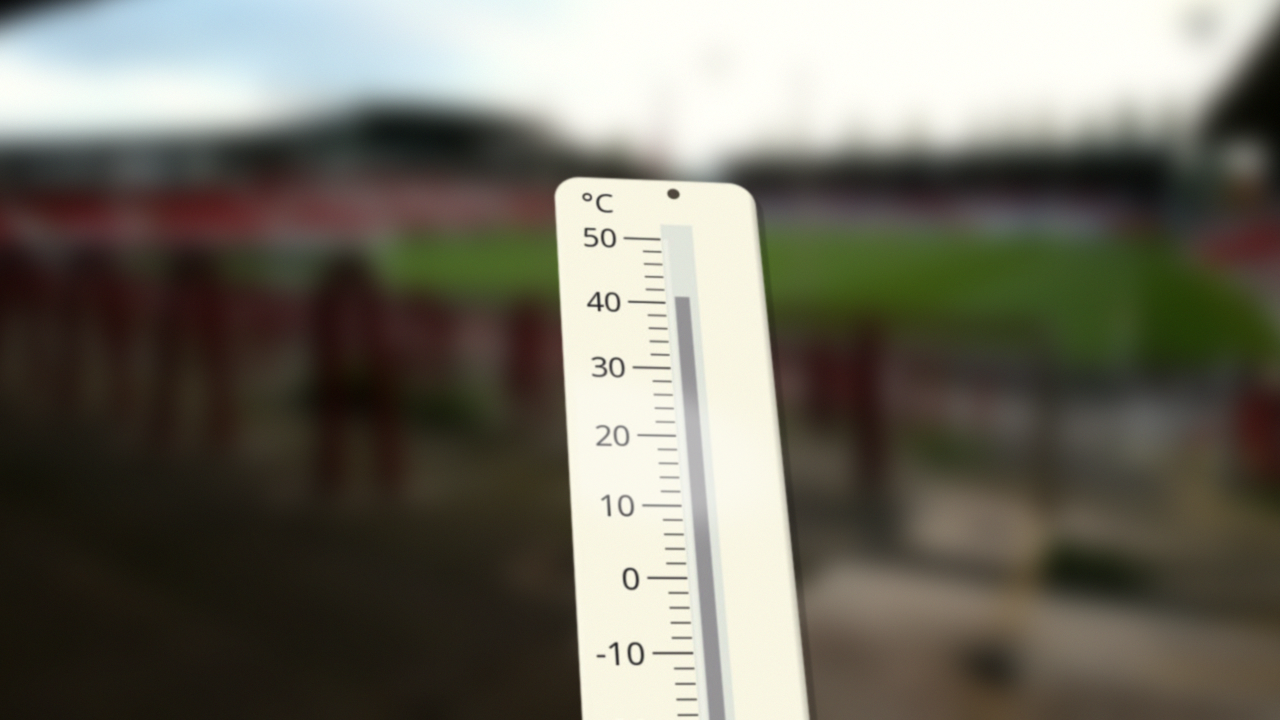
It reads 41,°C
